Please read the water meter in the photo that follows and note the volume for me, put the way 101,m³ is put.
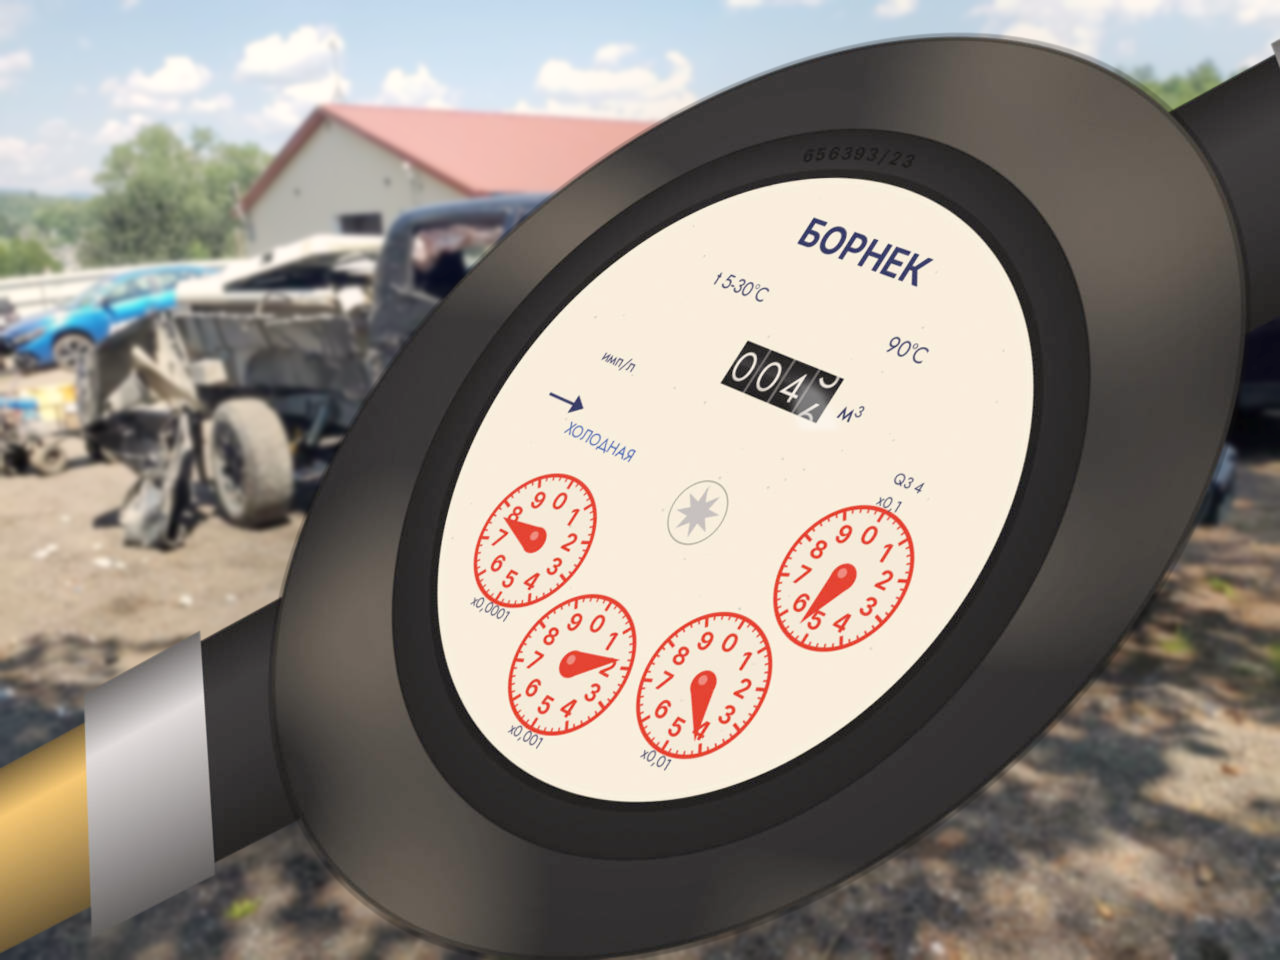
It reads 45.5417,m³
